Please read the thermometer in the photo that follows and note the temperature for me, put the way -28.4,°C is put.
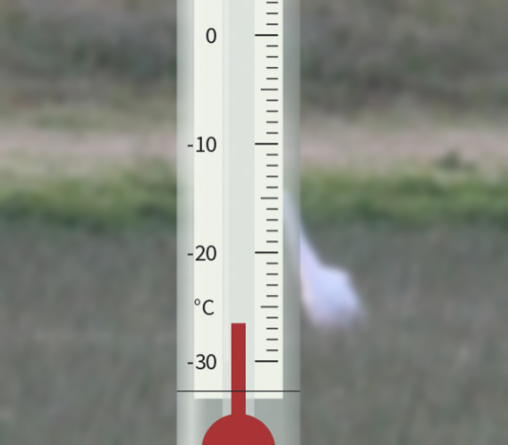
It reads -26.5,°C
